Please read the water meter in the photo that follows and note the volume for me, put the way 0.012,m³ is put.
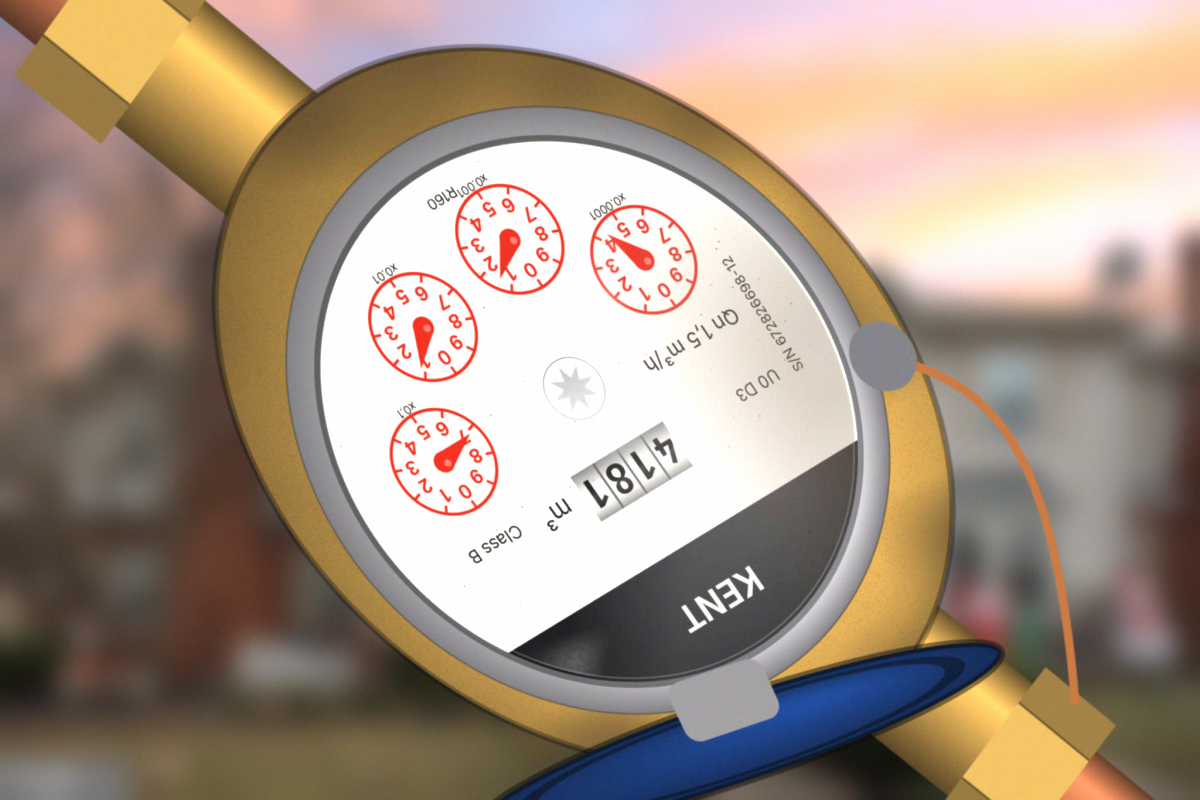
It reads 4181.7114,m³
